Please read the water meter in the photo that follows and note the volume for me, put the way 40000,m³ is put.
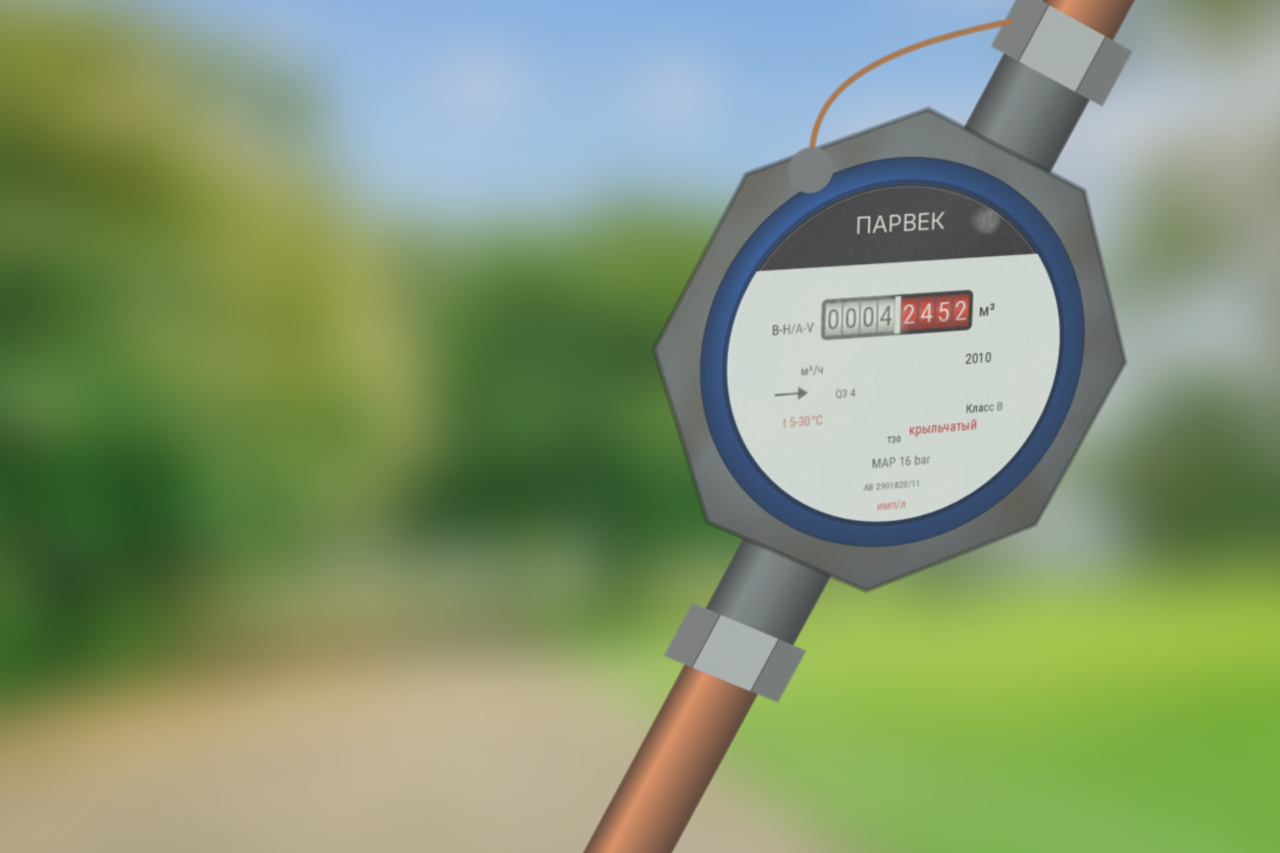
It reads 4.2452,m³
